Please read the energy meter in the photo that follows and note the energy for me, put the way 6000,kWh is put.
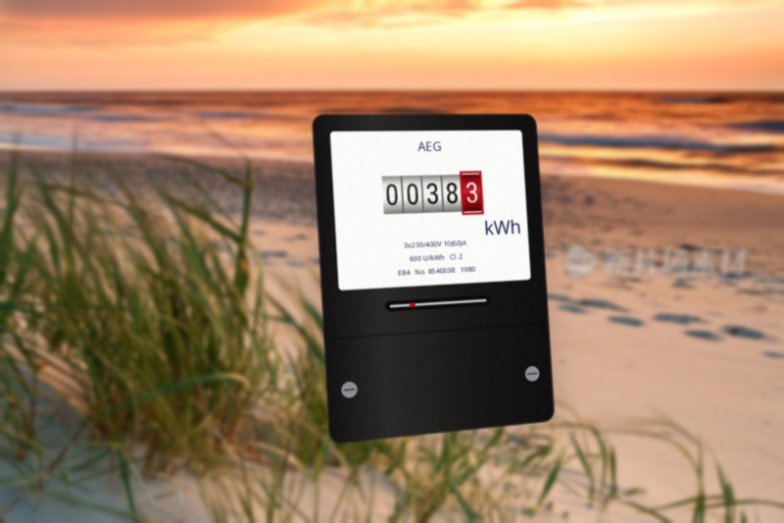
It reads 38.3,kWh
